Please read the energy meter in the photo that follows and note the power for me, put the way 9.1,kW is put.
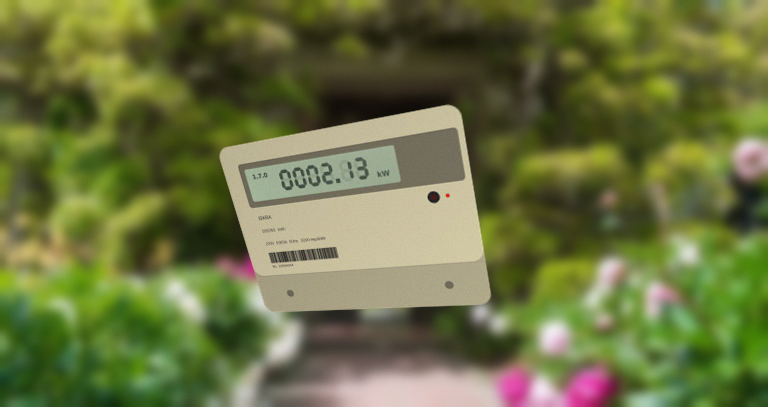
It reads 2.13,kW
